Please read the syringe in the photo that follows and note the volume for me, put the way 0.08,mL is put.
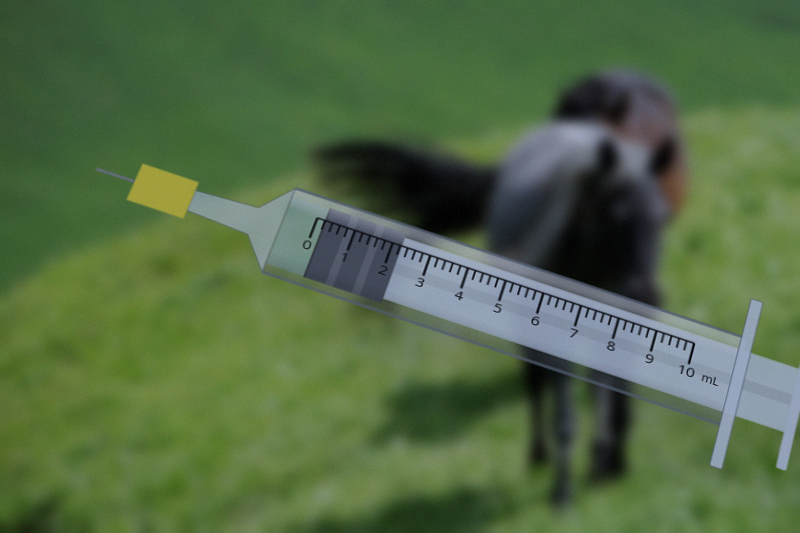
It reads 0.2,mL
